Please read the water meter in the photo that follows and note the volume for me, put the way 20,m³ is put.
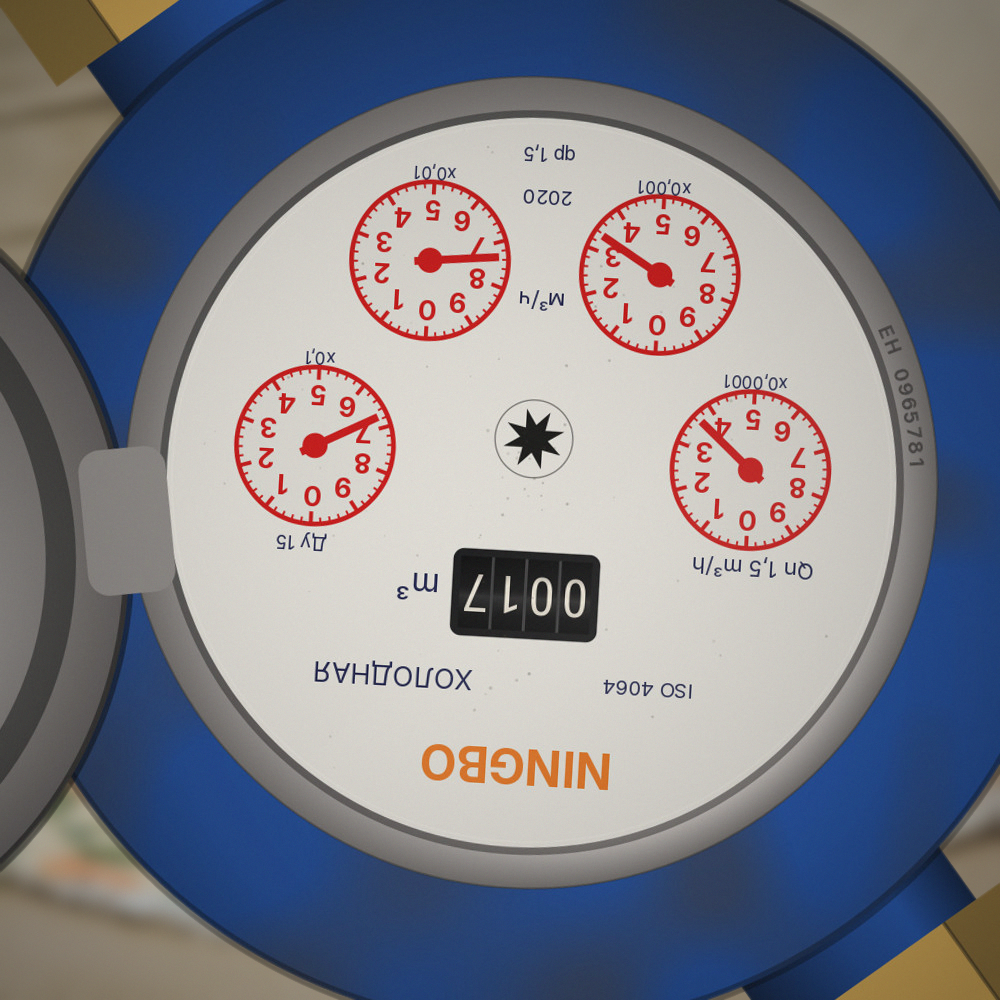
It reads 17.6733,m³
